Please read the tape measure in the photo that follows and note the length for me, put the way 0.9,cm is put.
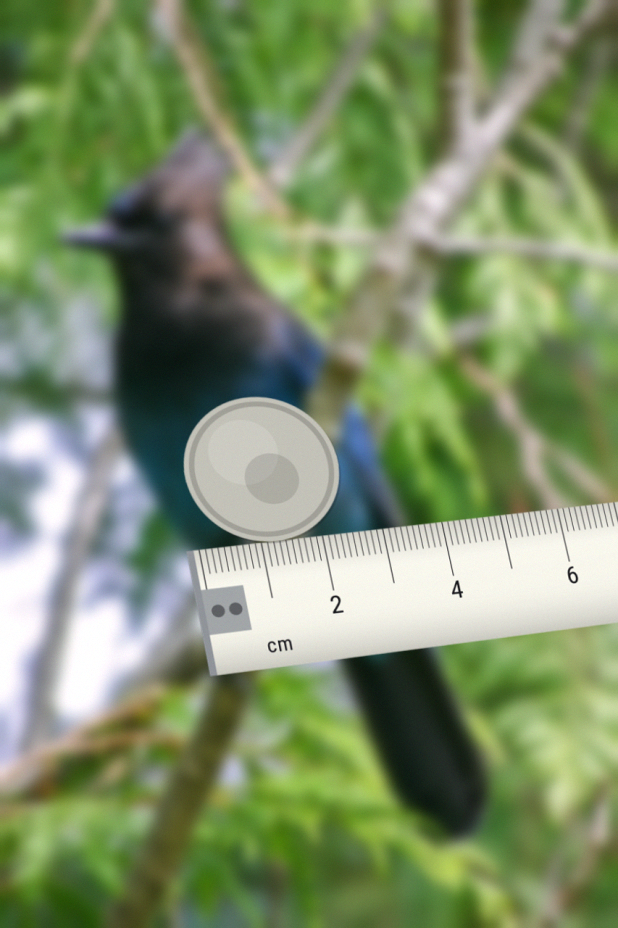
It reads 2.5,cm
